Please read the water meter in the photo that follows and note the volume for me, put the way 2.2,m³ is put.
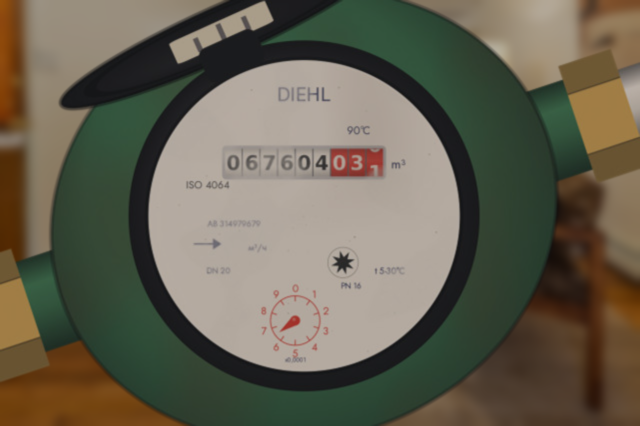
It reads 67604.0306,m³
